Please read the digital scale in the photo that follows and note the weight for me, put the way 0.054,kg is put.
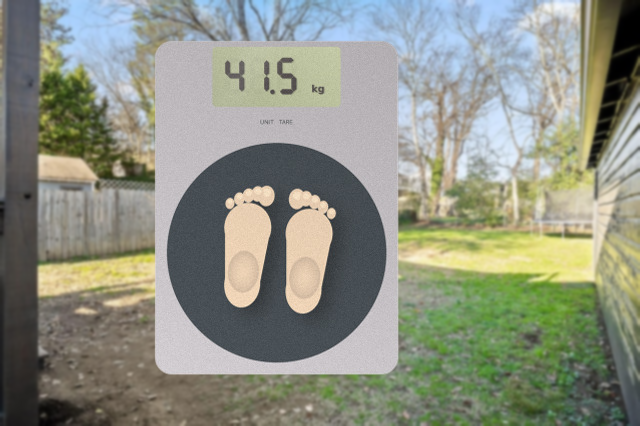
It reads 41.5,kg
